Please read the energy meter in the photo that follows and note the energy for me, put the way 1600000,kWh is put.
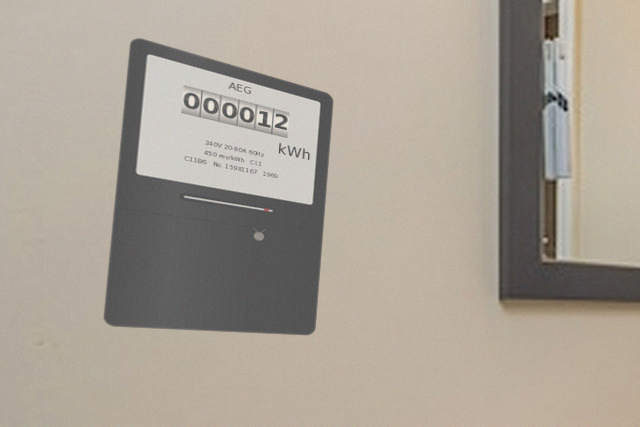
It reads 12,kWh
